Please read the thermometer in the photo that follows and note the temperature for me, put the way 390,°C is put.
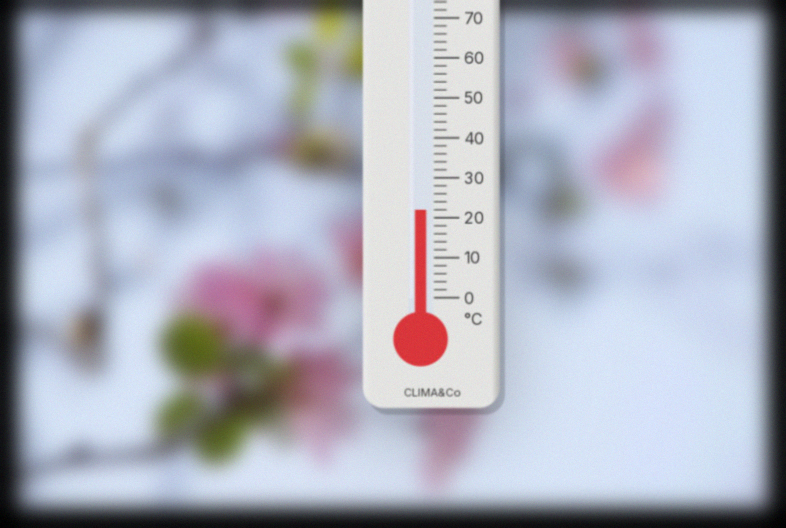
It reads 22,°C
